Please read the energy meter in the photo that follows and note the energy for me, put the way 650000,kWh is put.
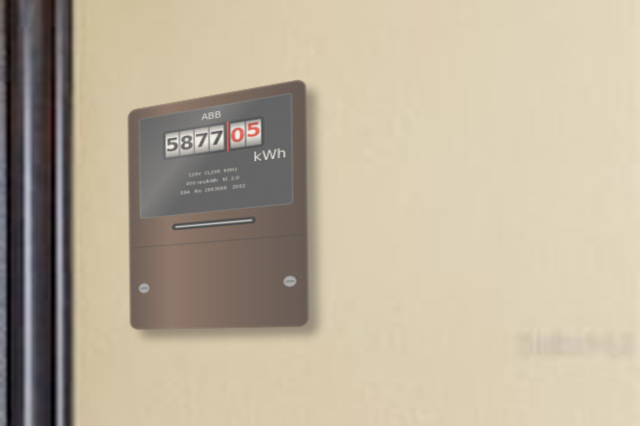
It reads 5877.05,kWh
